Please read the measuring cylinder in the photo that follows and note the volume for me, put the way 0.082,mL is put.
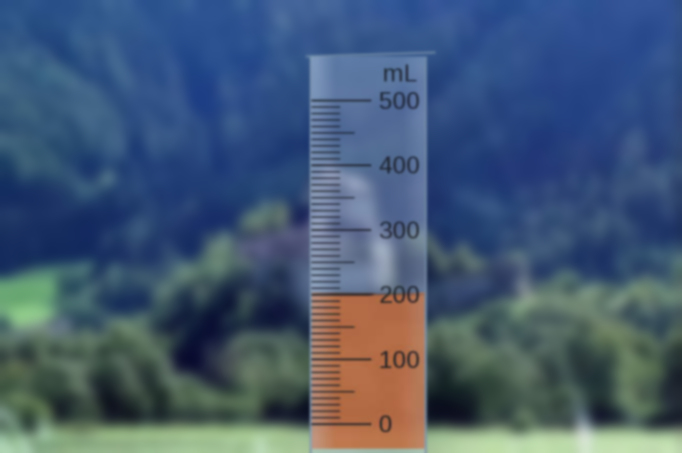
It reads 200,mL
